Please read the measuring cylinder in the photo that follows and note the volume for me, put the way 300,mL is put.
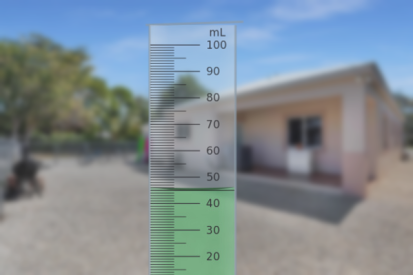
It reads 45,mL
